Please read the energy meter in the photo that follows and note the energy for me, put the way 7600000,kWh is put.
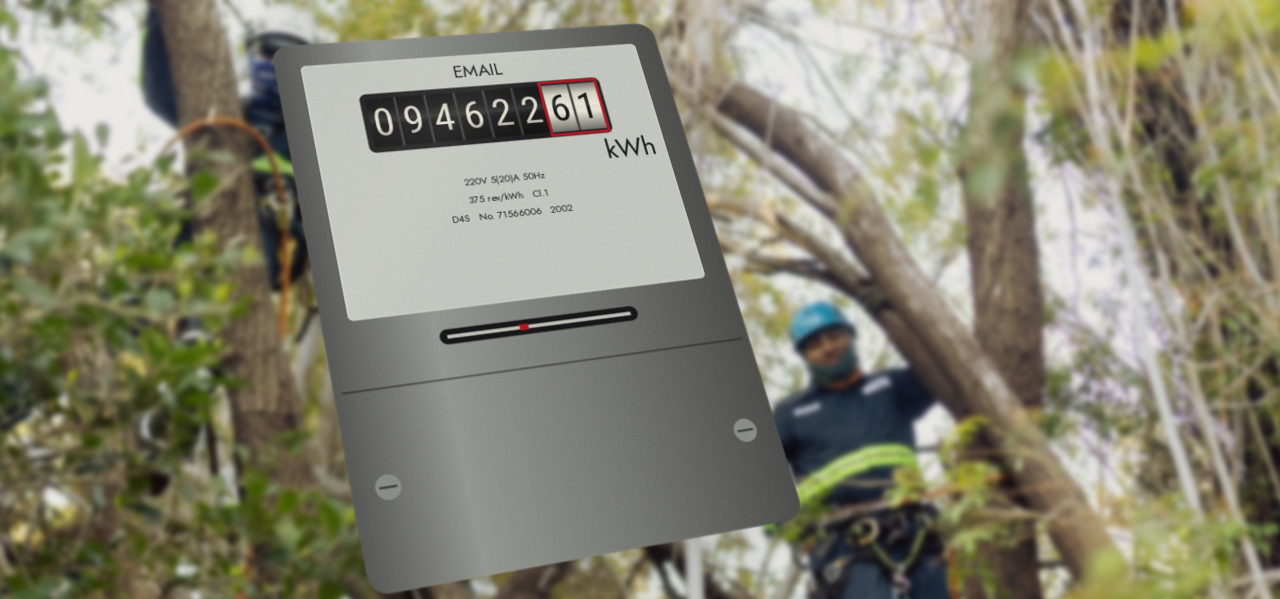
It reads 94622.61,kWh
